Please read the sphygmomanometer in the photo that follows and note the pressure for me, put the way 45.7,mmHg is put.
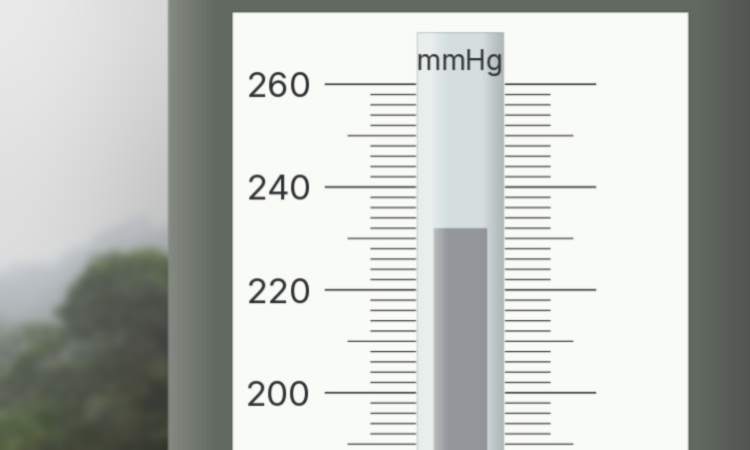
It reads 232,mmHg
